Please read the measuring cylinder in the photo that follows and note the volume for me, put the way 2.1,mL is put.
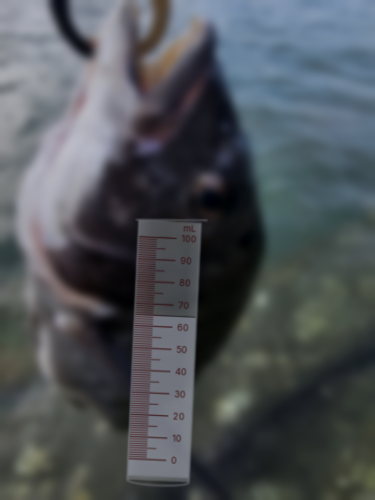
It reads 65,mL
